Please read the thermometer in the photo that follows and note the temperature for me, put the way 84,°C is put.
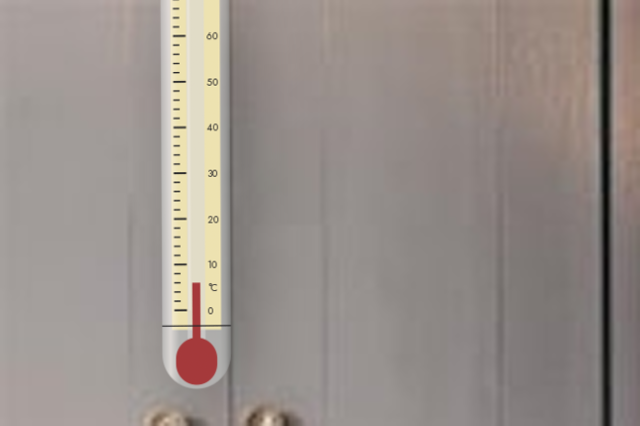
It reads 6,°C
